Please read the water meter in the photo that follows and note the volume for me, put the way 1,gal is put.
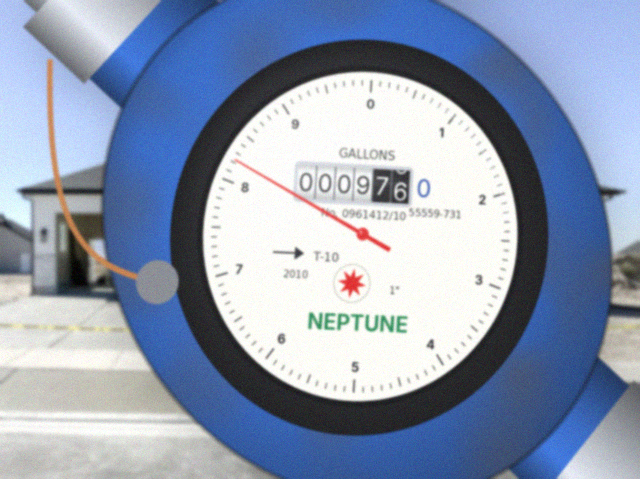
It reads 9758.2,gal
